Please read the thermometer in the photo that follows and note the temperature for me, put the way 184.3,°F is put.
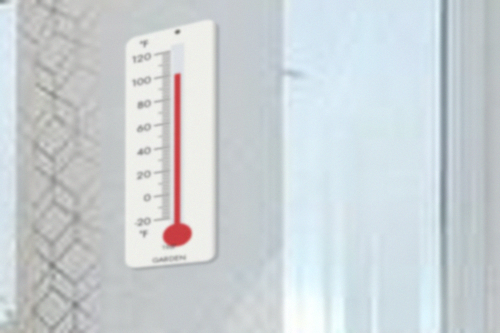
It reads 100,°F
